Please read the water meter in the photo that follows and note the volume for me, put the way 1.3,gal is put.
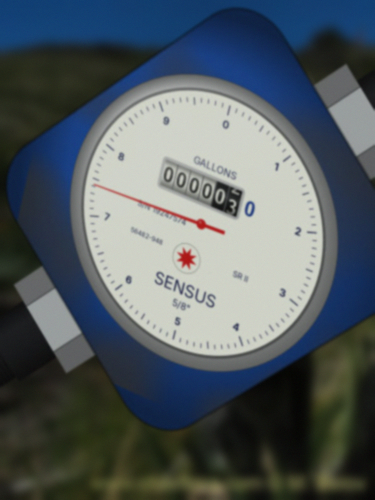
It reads 27.4,gal
